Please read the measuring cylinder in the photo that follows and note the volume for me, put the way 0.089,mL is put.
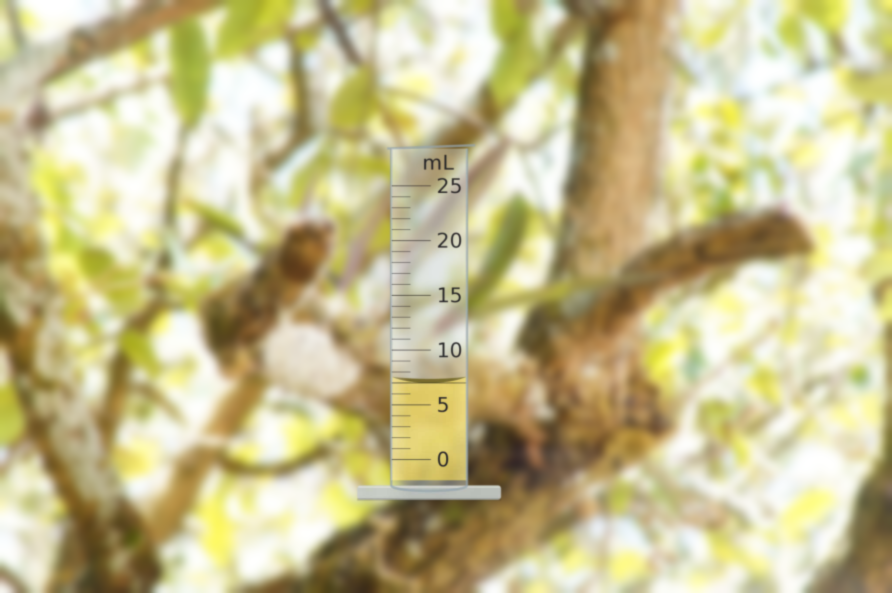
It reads 7,mL
